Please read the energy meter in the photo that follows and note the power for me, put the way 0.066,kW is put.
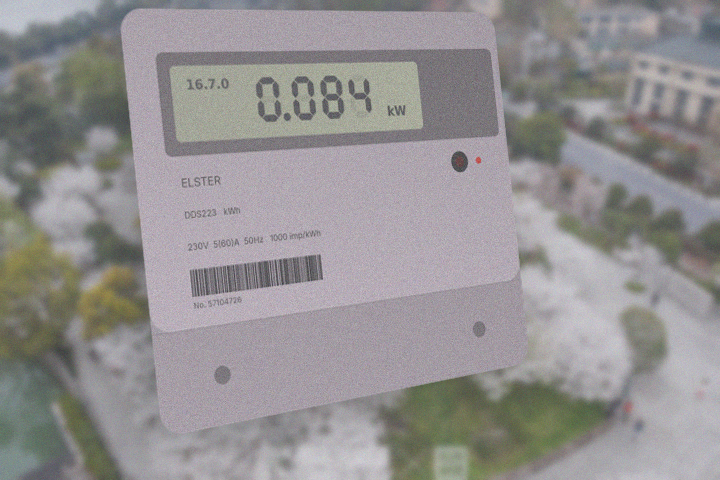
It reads 0.084,kW
